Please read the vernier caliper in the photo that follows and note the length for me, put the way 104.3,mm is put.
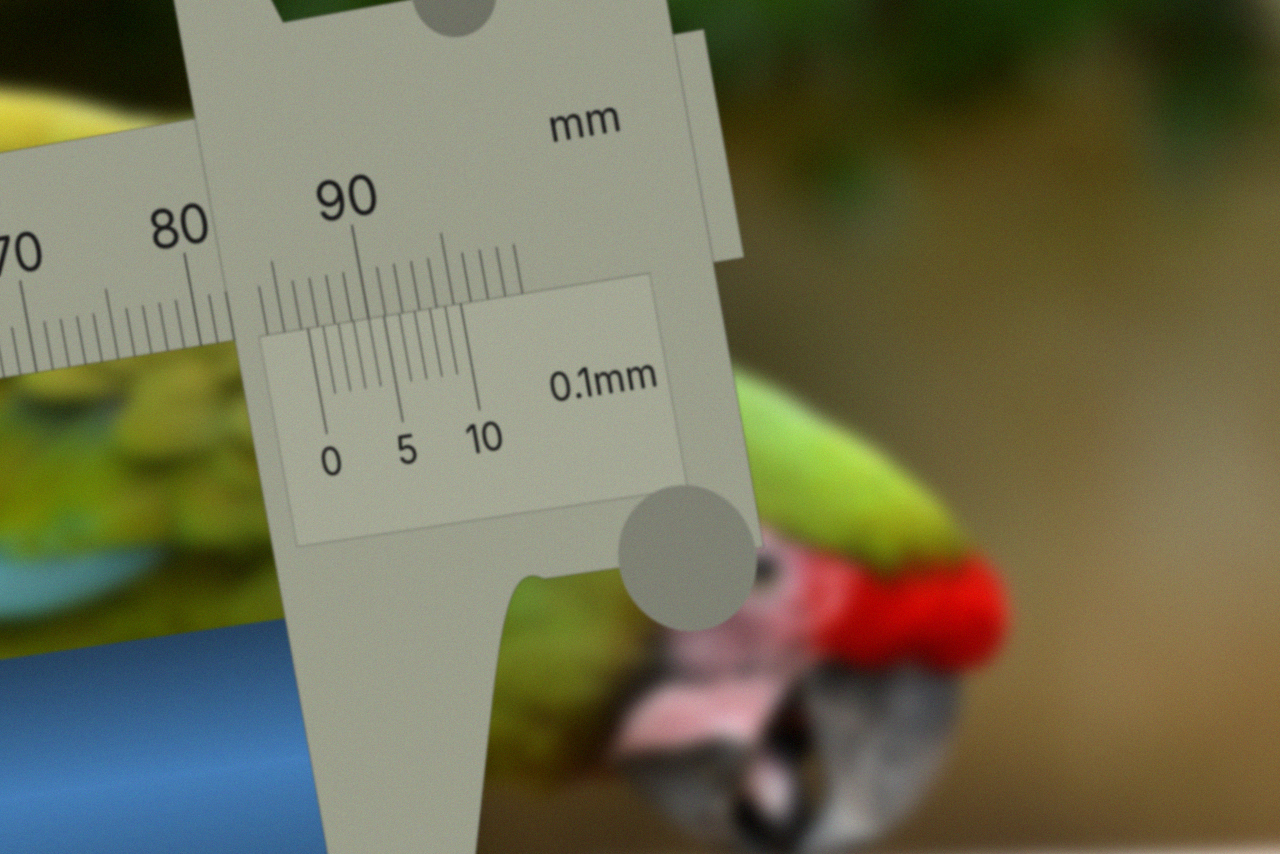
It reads 86.4,mm
